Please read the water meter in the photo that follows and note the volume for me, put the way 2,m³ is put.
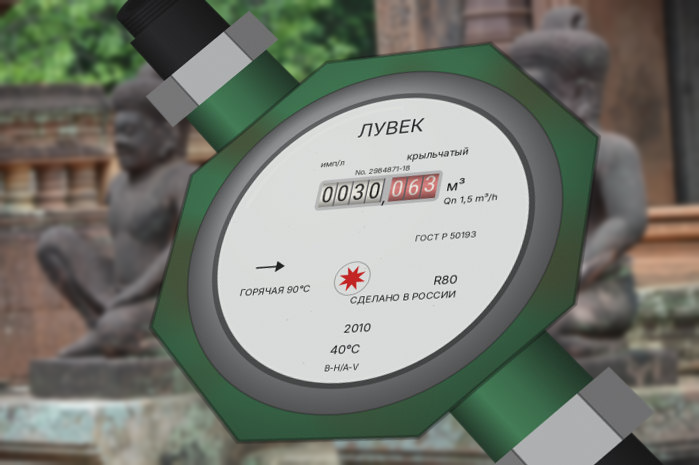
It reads 30.063,m³
